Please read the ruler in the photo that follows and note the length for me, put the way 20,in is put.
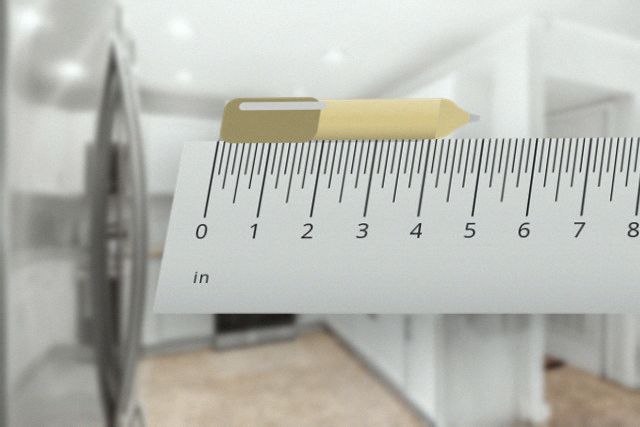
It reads 4.875,in
